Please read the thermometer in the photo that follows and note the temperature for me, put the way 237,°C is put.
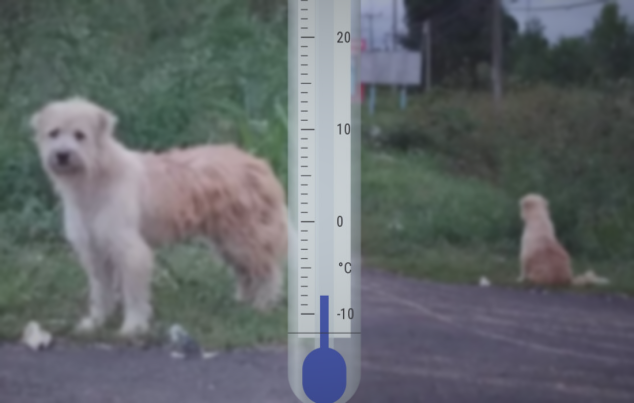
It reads -8,°C
